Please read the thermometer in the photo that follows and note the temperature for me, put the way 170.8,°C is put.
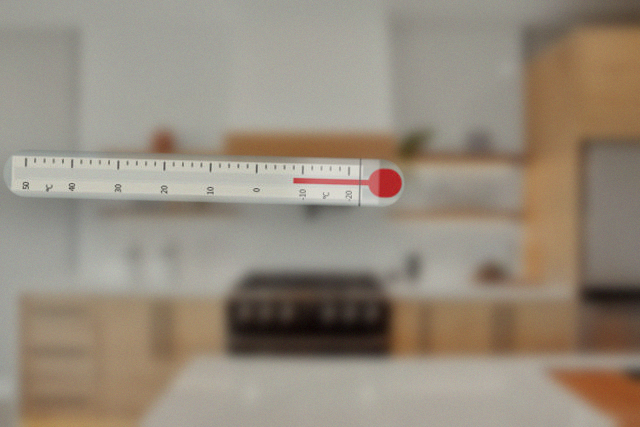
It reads -8,°C
